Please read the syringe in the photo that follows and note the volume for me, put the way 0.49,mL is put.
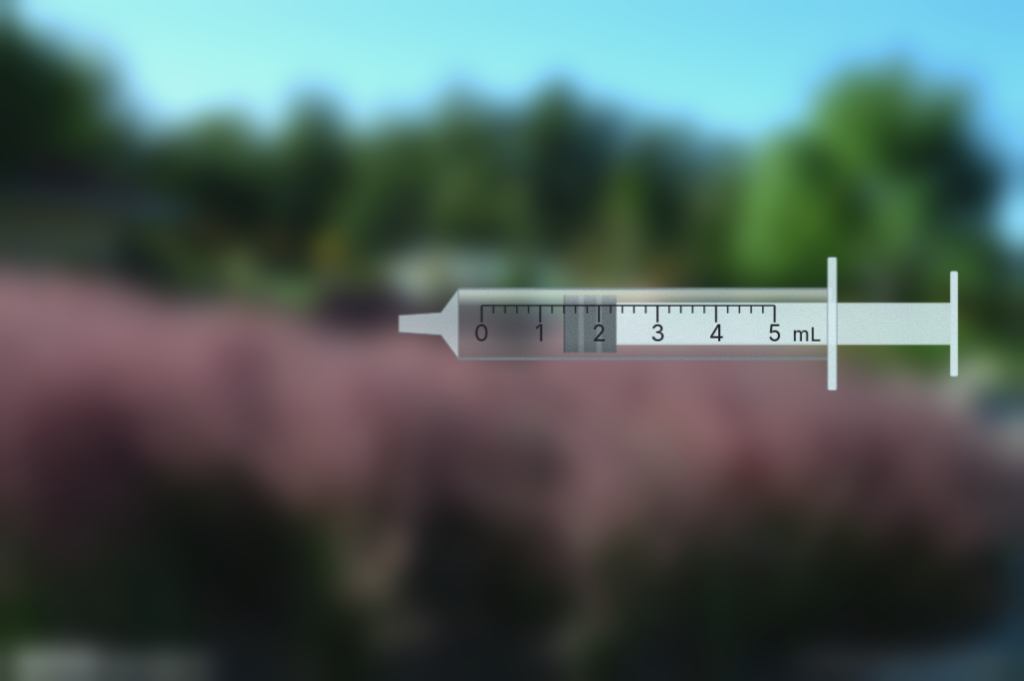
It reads 1.4,mL
